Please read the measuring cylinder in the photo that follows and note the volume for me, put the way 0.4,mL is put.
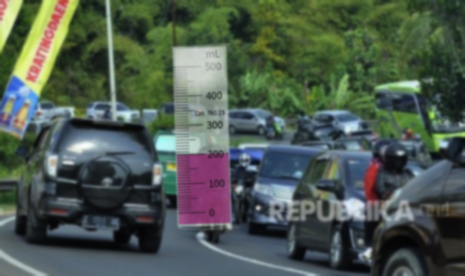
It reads 200,mL
